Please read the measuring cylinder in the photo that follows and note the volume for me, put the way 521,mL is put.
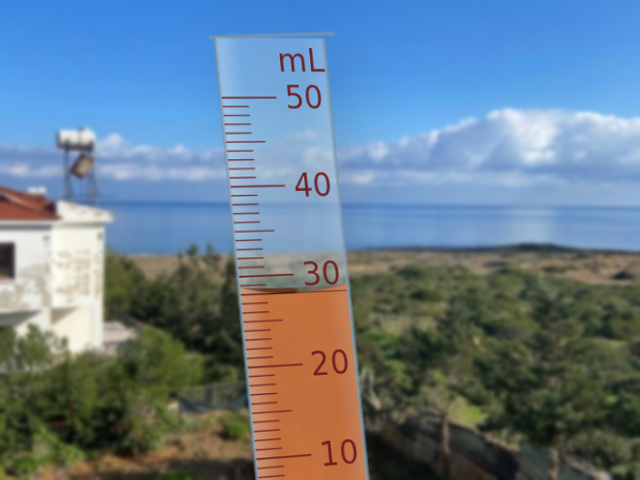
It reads 28,mL
